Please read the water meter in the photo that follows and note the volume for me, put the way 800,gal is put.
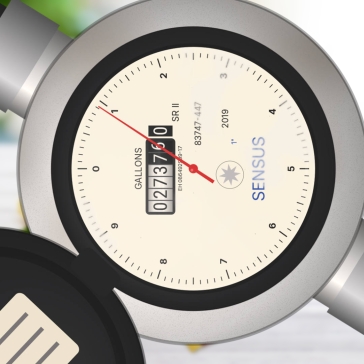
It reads 273760.9,gal
